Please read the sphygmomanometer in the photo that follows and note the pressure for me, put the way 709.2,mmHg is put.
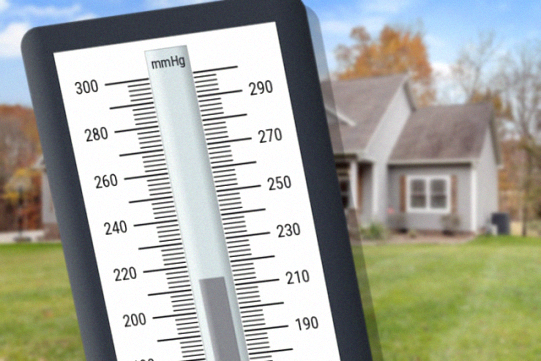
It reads 214,mmHg
